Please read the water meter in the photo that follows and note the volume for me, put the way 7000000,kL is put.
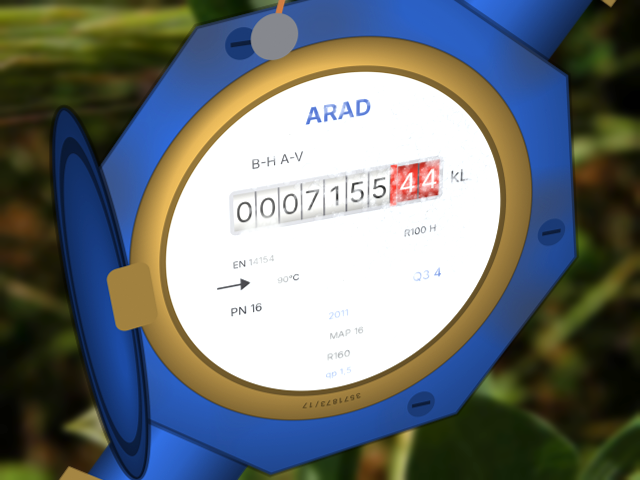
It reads 7155.44,kL
